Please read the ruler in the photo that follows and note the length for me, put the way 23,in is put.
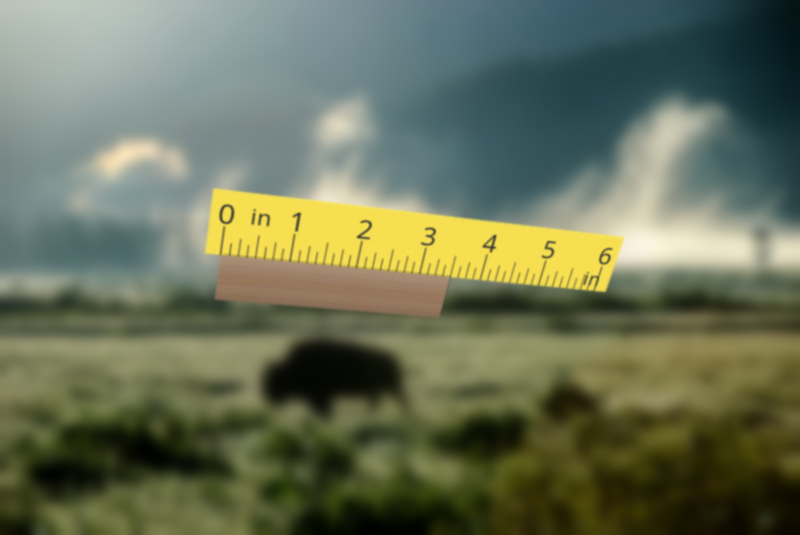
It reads 3.5,in
